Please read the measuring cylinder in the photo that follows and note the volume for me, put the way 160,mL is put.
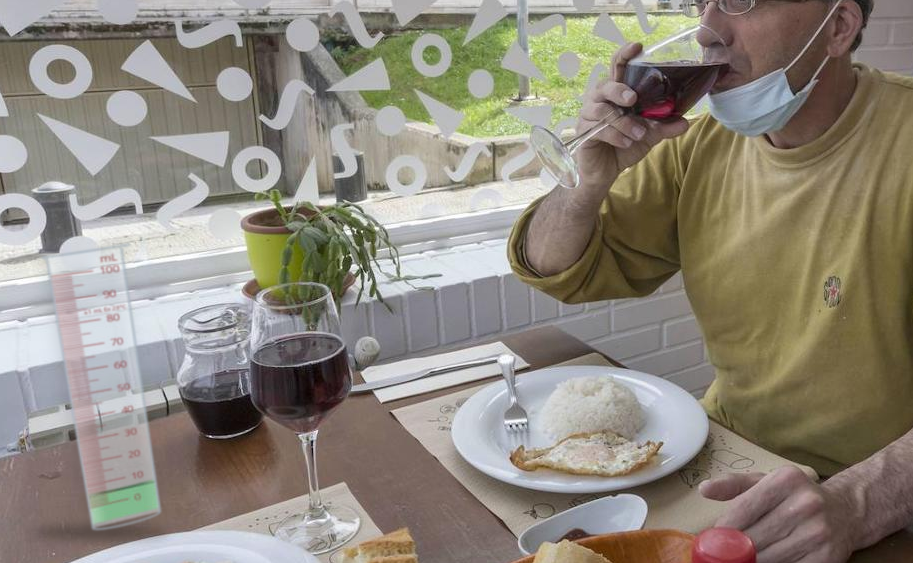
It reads 5,mL
